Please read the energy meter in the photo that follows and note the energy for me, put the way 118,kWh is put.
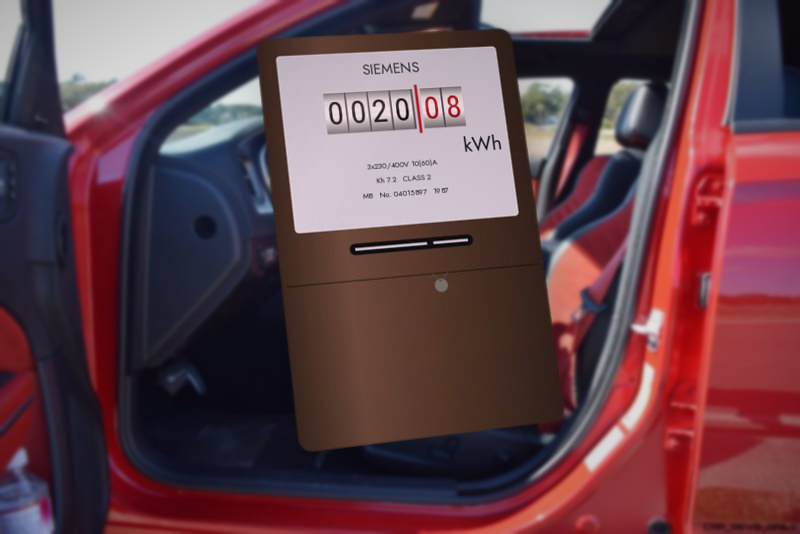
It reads 20.08,kWh
